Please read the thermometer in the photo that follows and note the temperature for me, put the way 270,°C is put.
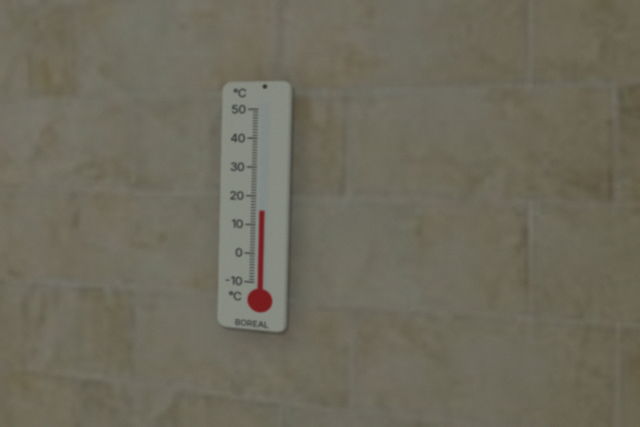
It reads 15,°C
